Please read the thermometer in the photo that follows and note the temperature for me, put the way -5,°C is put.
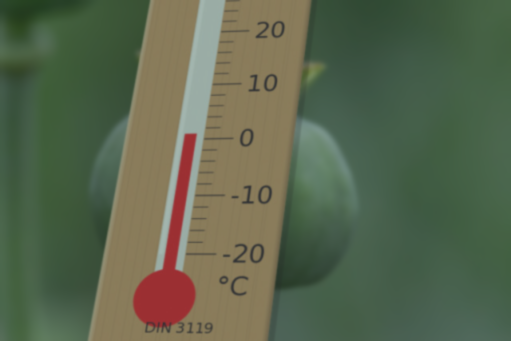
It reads 1,°C
